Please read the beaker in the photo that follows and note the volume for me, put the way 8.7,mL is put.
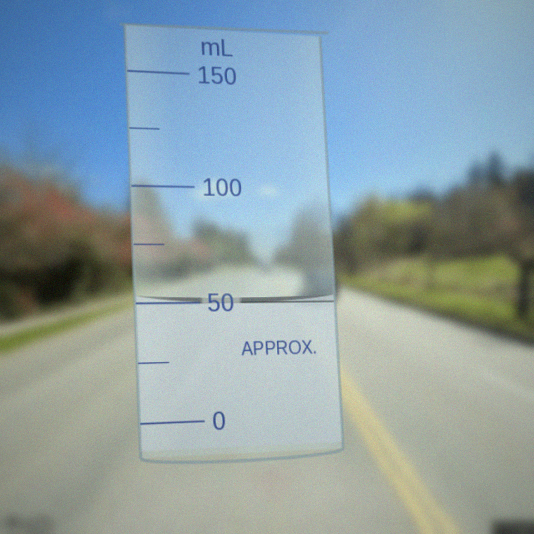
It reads 50,mL
